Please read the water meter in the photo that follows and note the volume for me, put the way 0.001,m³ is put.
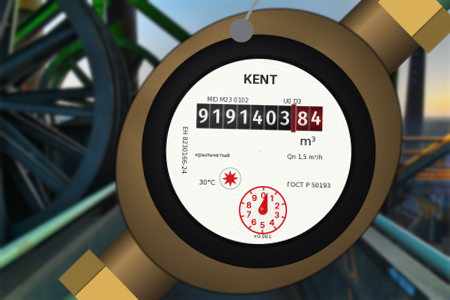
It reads 9191403.840,m³
